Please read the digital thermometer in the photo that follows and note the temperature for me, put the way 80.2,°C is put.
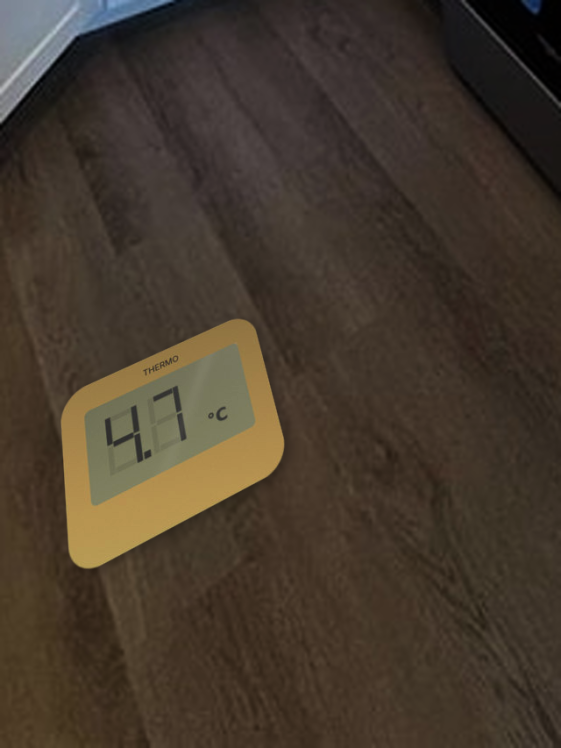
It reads 4.7,°C
